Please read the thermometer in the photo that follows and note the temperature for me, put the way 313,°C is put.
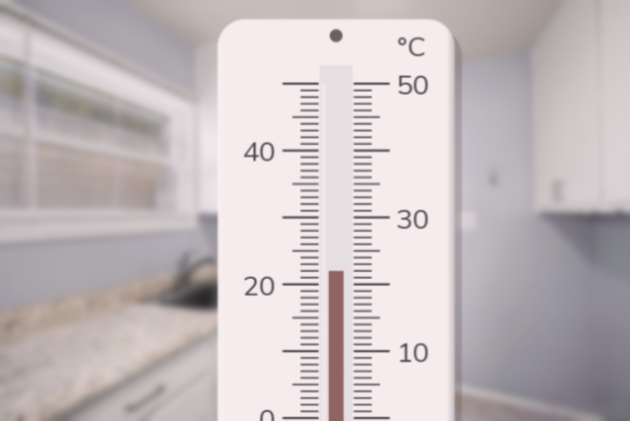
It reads 22,°C
